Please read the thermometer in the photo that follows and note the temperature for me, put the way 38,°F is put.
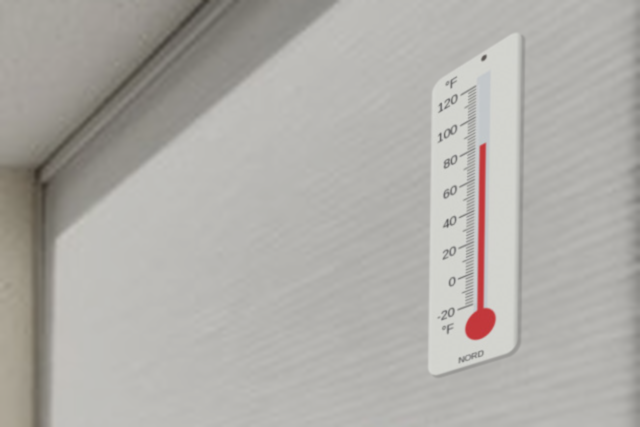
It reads 80,°F
